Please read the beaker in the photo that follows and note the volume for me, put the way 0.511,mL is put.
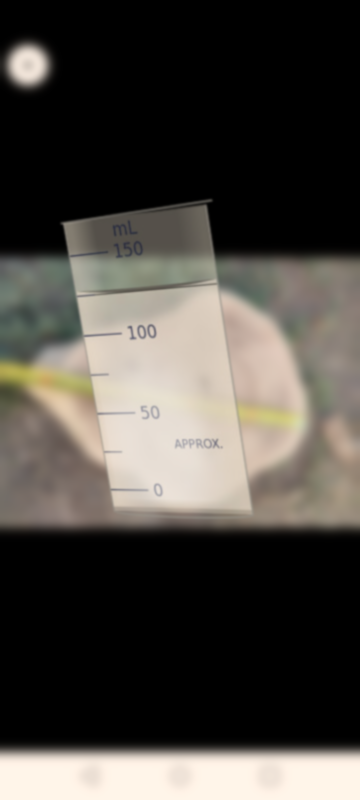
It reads 125,mL
